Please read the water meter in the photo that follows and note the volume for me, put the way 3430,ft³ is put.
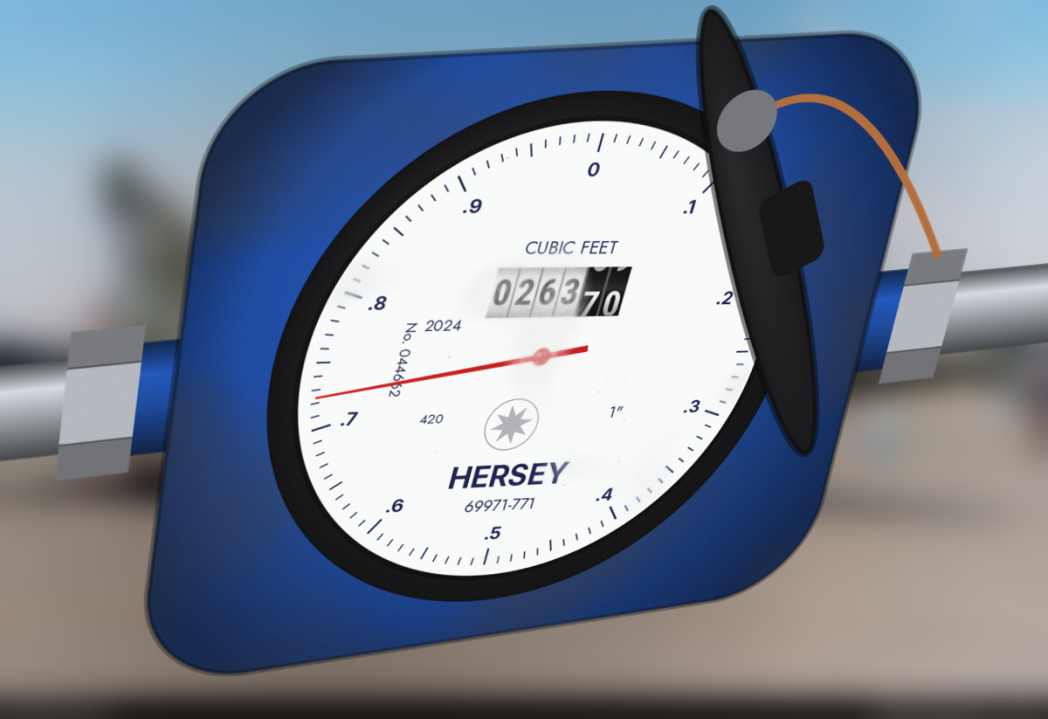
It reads 26369.72,ft³
